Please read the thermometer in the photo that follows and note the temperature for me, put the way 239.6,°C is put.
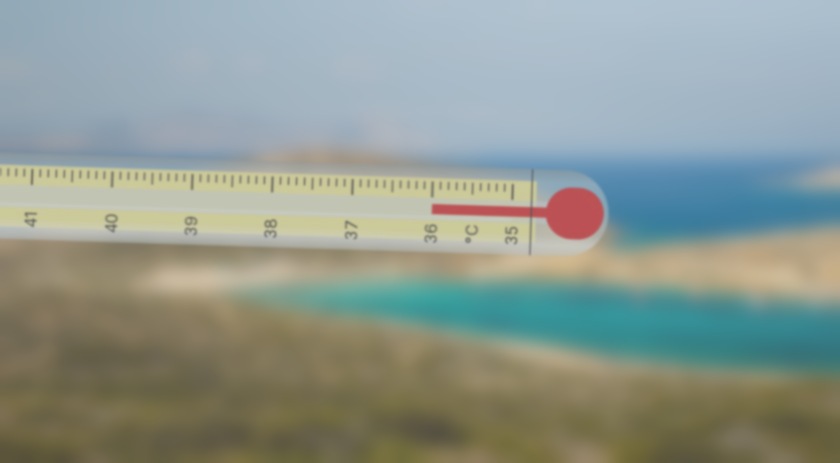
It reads 36,°C
